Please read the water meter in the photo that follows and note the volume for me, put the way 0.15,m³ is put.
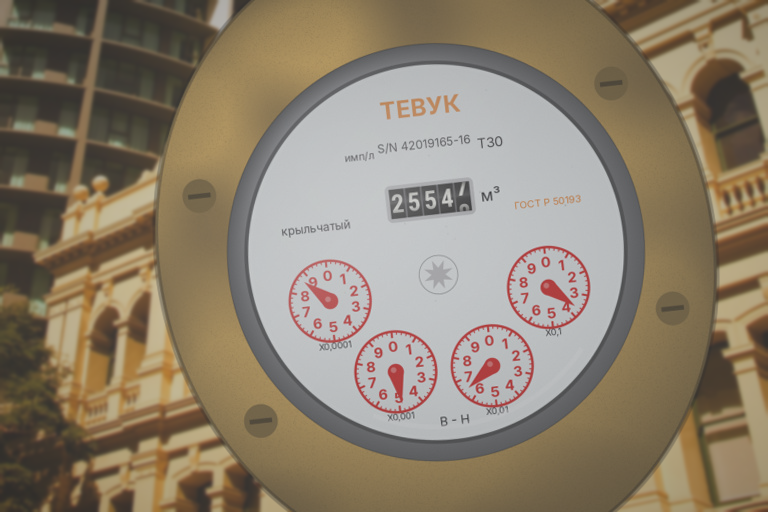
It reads 25547.3648,m³
